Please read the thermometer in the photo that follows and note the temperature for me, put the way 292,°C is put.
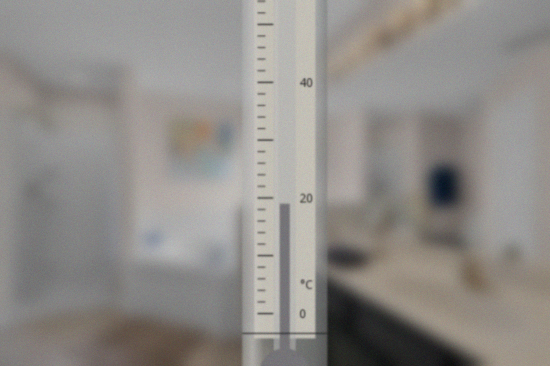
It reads 19,°C
